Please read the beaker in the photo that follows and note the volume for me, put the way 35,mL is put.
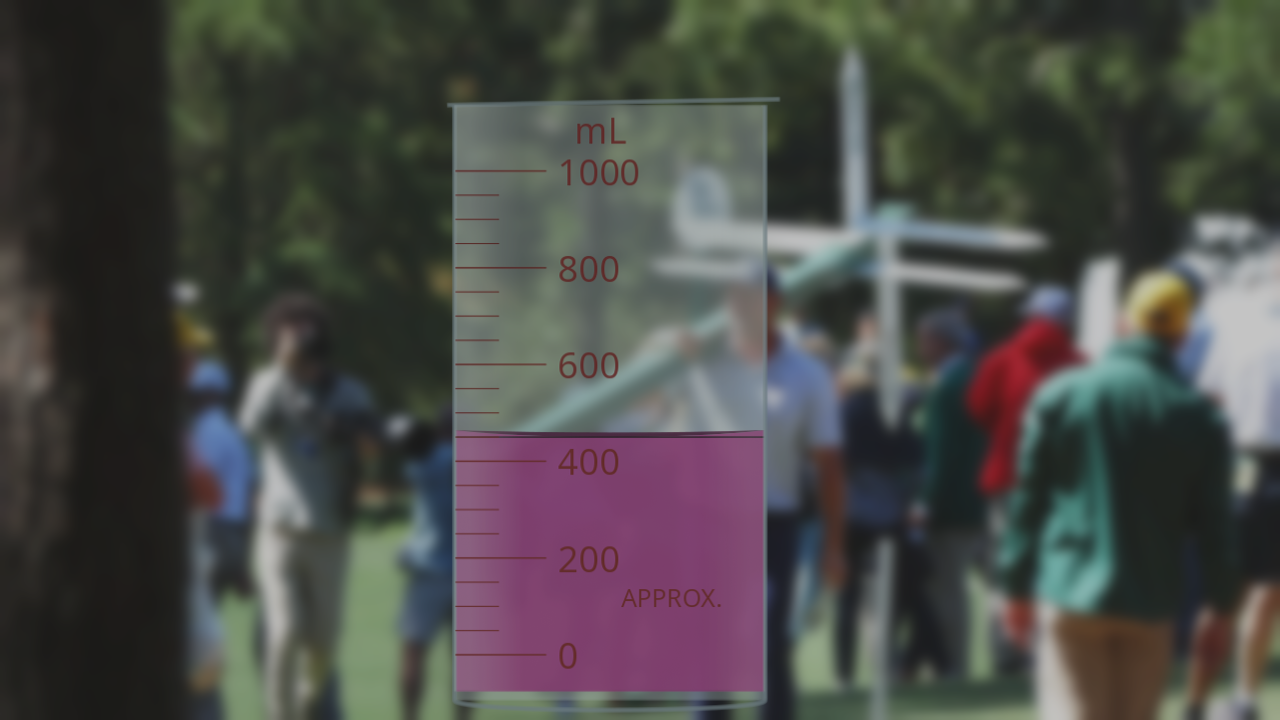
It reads 450,mL
